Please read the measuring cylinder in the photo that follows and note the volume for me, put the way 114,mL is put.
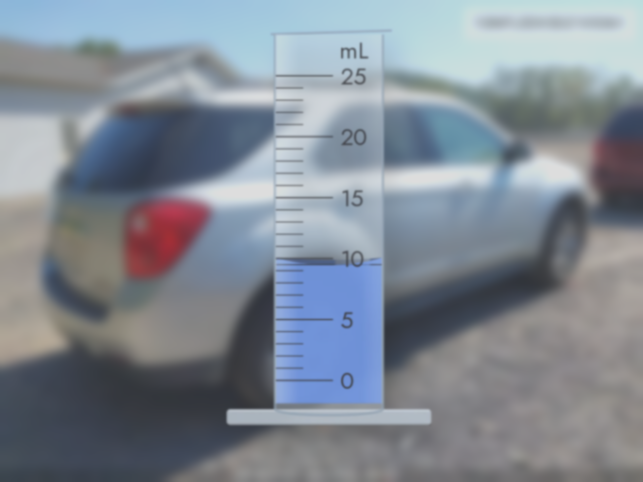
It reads 9.5,mL
